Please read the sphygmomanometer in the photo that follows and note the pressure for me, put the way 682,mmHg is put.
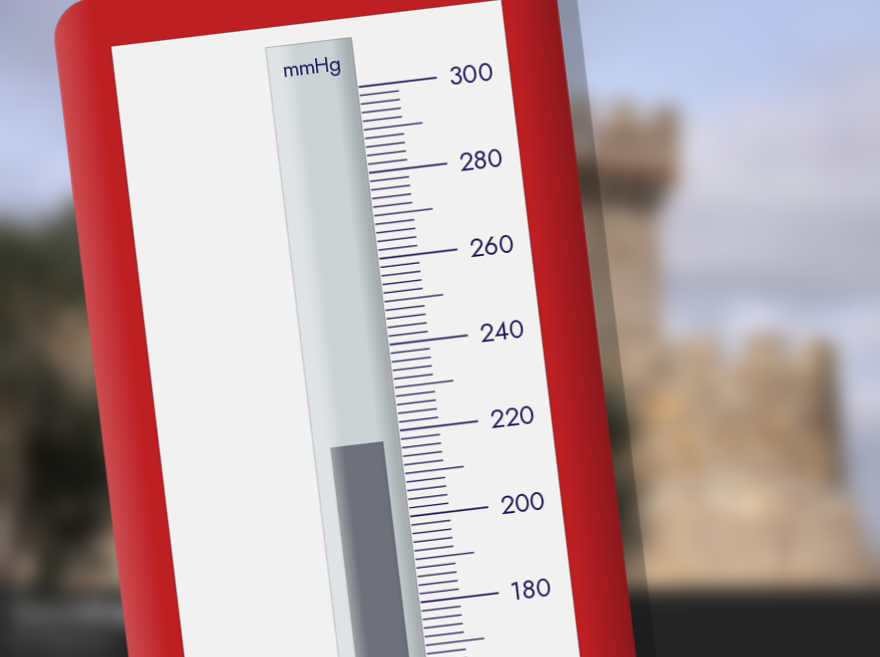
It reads 218,mmHg
